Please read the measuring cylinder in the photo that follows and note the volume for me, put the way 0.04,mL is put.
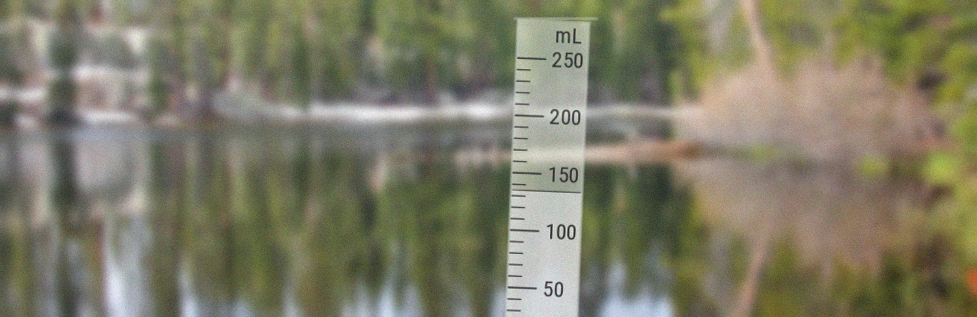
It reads 135,mL
